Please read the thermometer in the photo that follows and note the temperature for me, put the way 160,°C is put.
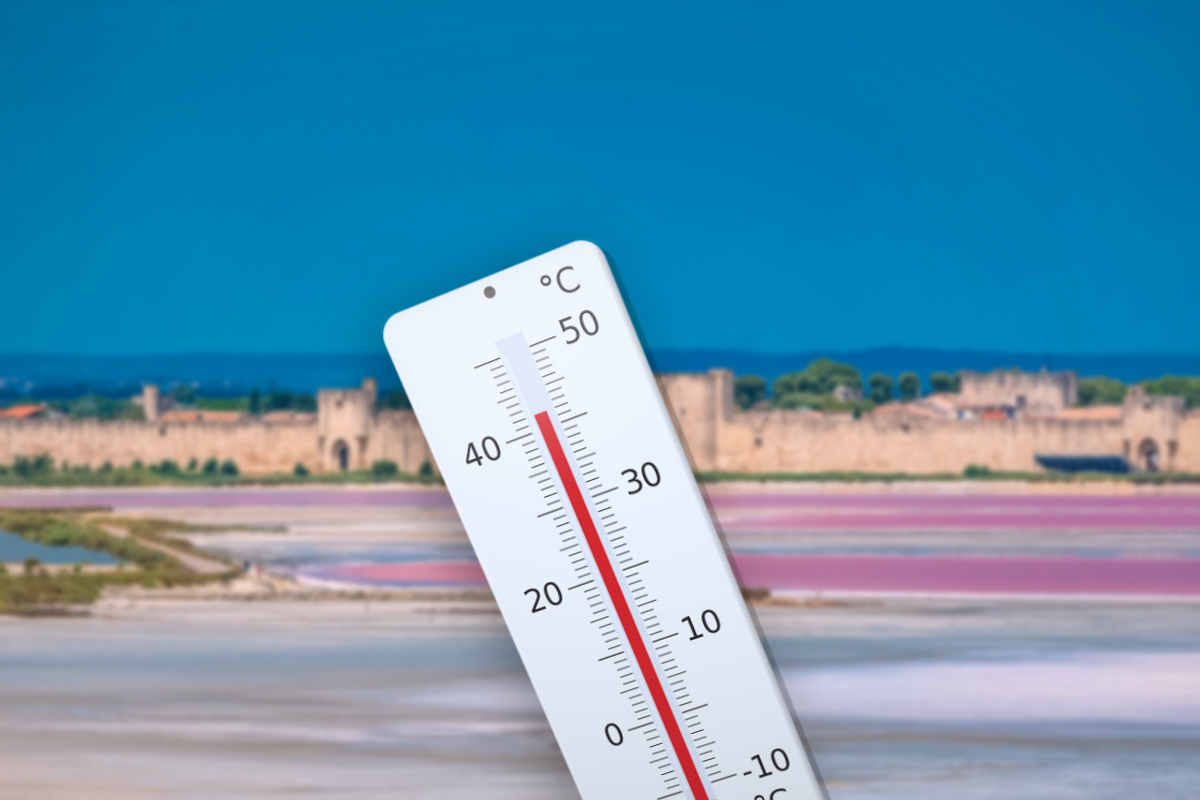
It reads 42,°C
